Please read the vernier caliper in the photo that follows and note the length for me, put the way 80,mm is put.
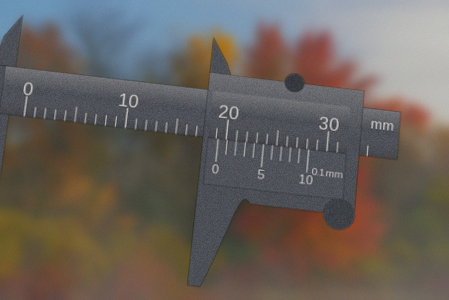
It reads 19.2,mm
